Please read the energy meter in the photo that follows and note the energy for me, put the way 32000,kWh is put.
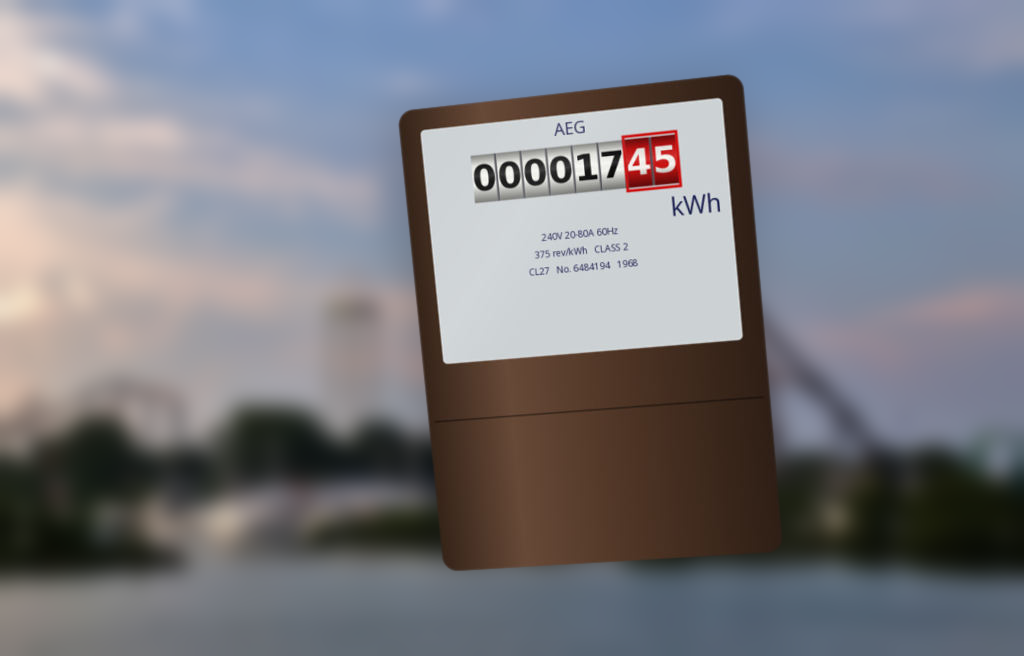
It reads 17.45,kWh
